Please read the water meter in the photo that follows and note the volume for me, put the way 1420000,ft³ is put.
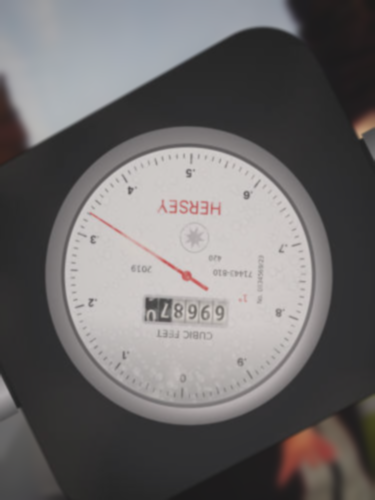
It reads 696870.33,ft³
